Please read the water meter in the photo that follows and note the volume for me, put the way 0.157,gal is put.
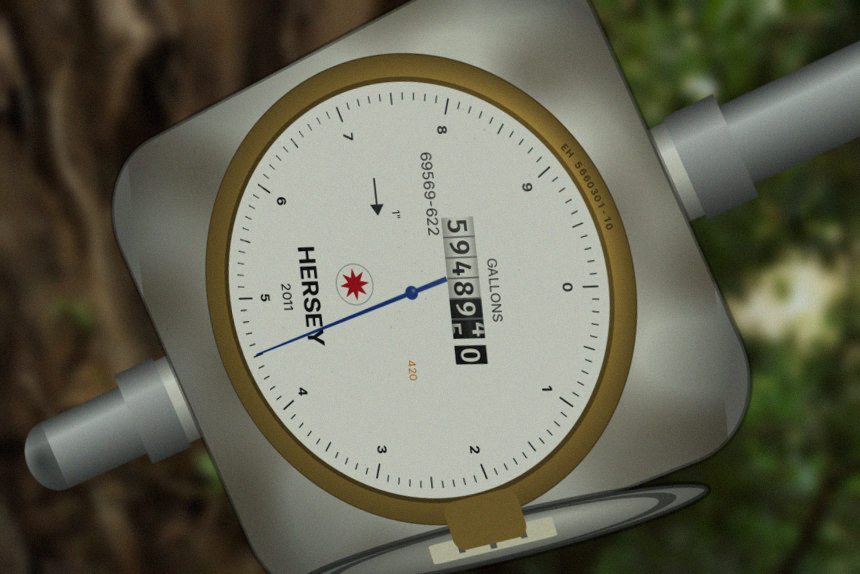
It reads 5948944.5,gal
